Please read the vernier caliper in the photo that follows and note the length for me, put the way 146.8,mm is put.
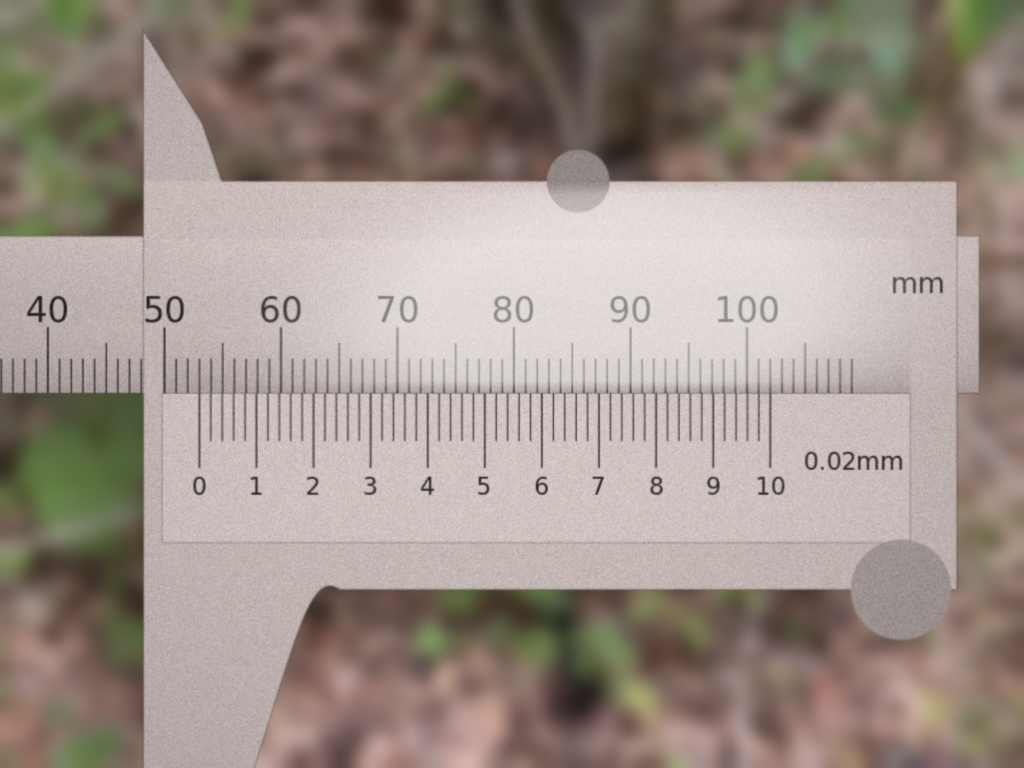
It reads 53.0,mm
